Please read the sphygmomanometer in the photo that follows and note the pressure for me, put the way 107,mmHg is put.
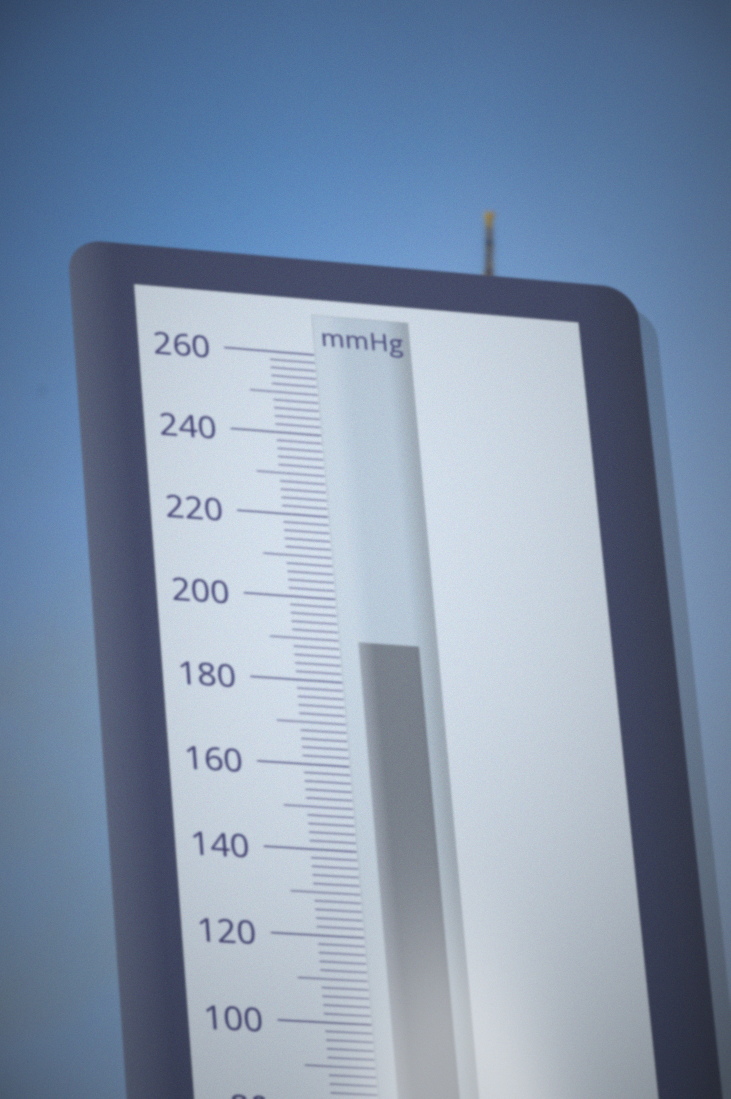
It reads 190,mmHg
